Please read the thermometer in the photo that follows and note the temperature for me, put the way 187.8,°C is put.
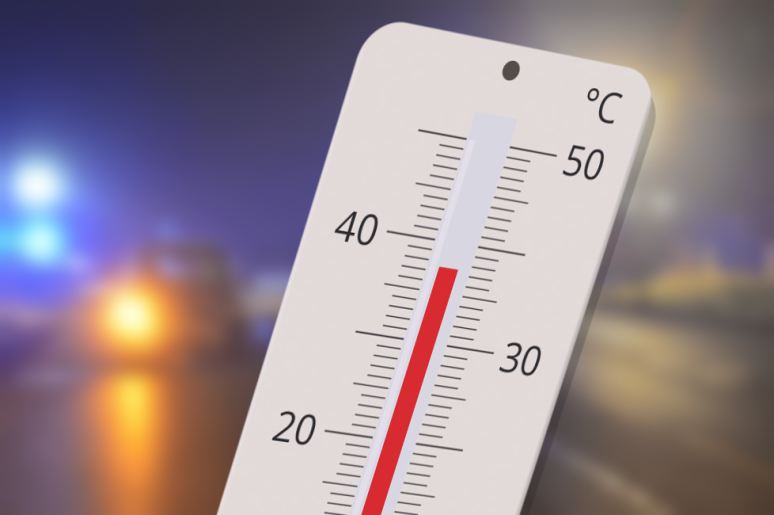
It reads 37.5,°C
